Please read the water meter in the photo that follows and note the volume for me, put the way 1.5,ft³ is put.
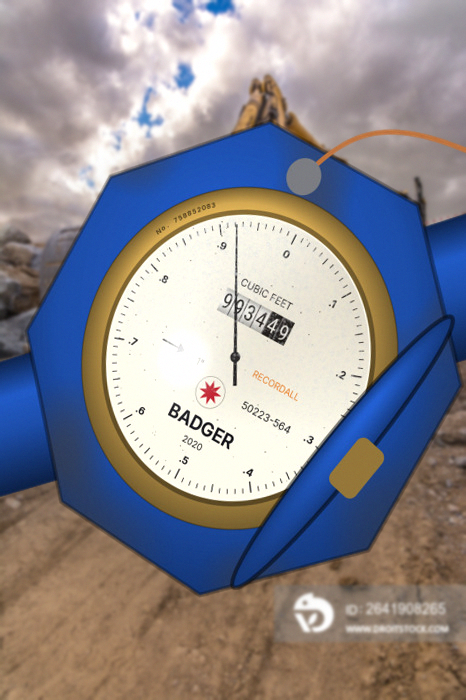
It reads 993448.92,ft³
